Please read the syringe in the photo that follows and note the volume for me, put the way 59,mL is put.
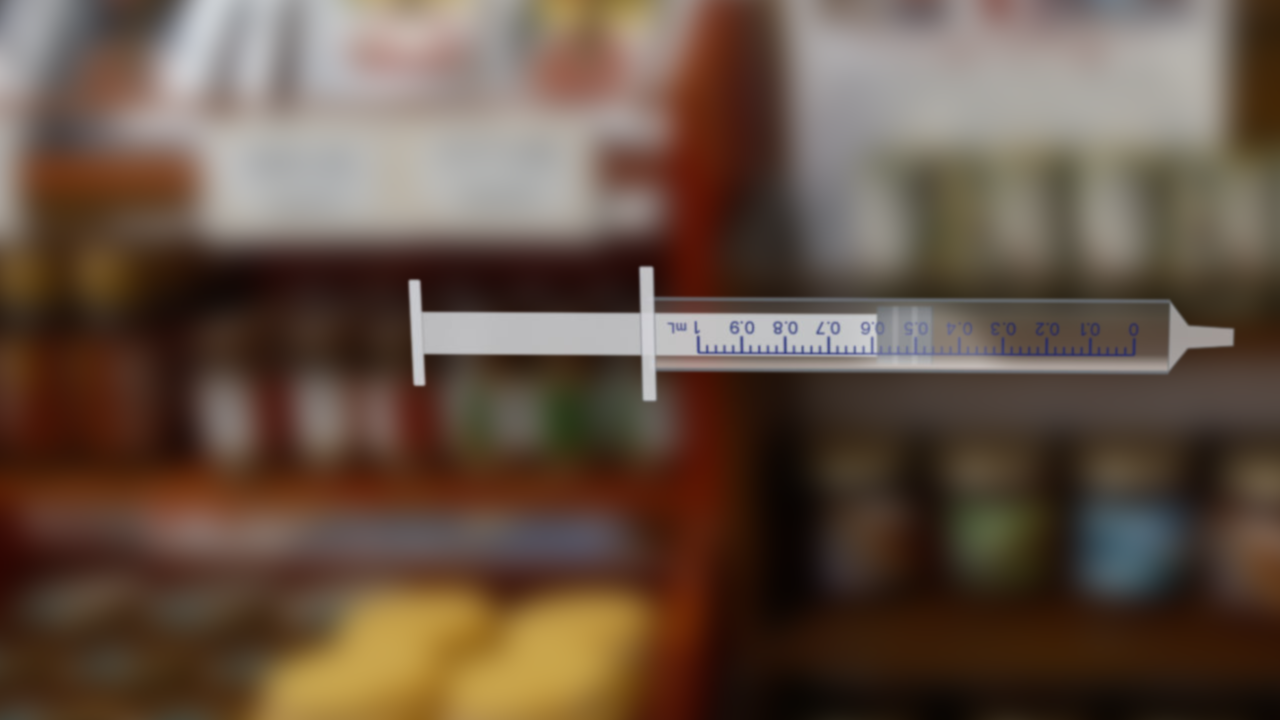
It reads 0.46,mL
